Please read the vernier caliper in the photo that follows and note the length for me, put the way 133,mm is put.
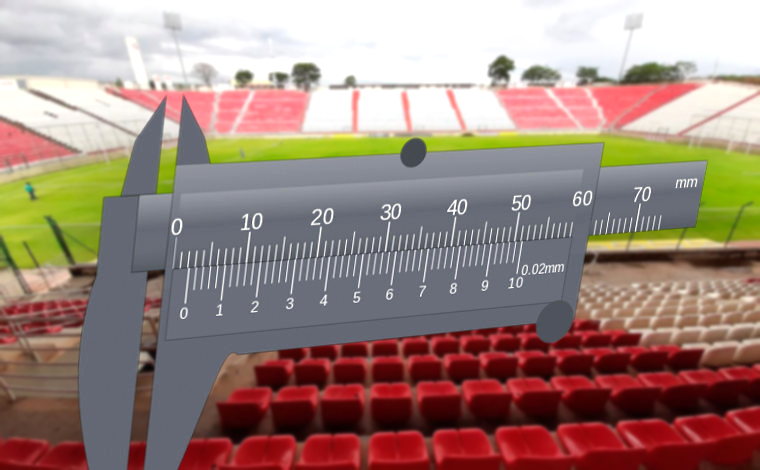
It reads 2.2,mm
